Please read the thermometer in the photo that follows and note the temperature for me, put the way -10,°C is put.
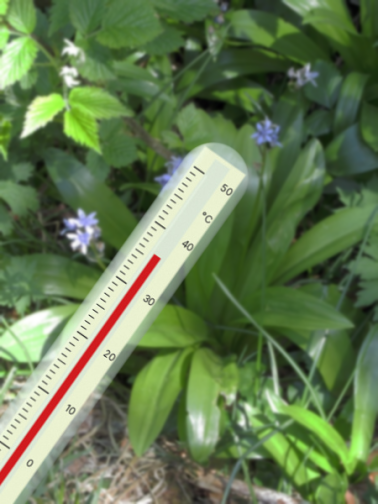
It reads 36,°C
